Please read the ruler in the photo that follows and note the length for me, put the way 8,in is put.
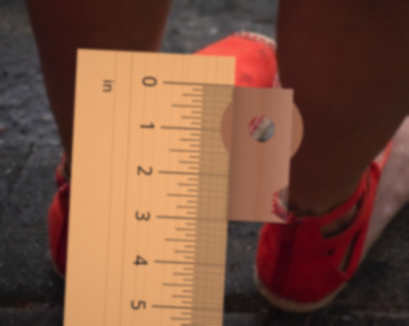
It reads 3,in
